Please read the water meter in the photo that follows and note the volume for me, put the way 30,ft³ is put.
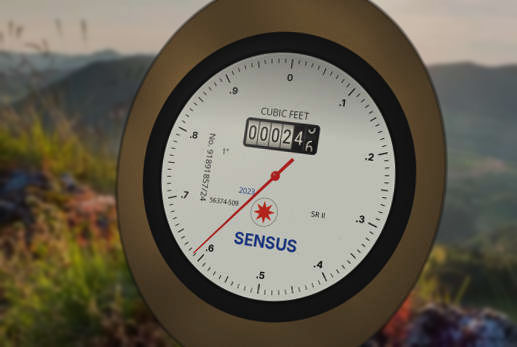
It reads 245.61,ft³
